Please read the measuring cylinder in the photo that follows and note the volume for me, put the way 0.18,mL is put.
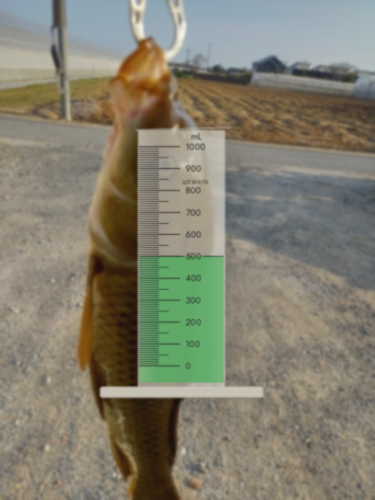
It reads 500,mL
